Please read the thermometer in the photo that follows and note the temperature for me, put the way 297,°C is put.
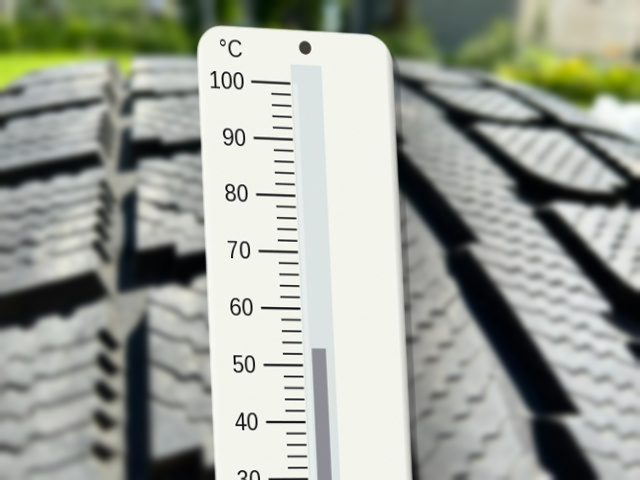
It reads 53,°C
